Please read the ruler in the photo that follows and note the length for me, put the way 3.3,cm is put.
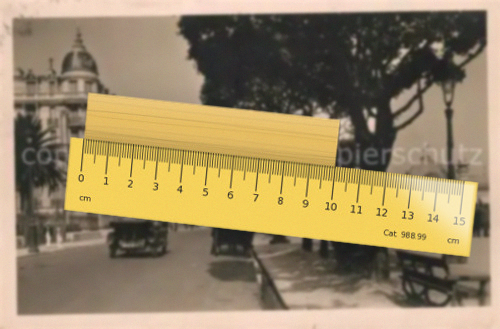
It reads 10,cm
